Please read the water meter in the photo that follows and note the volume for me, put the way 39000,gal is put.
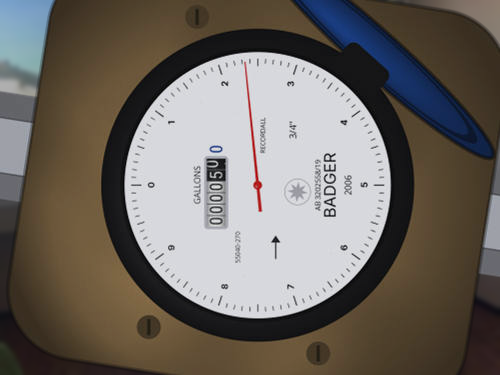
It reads 502.3,gal
